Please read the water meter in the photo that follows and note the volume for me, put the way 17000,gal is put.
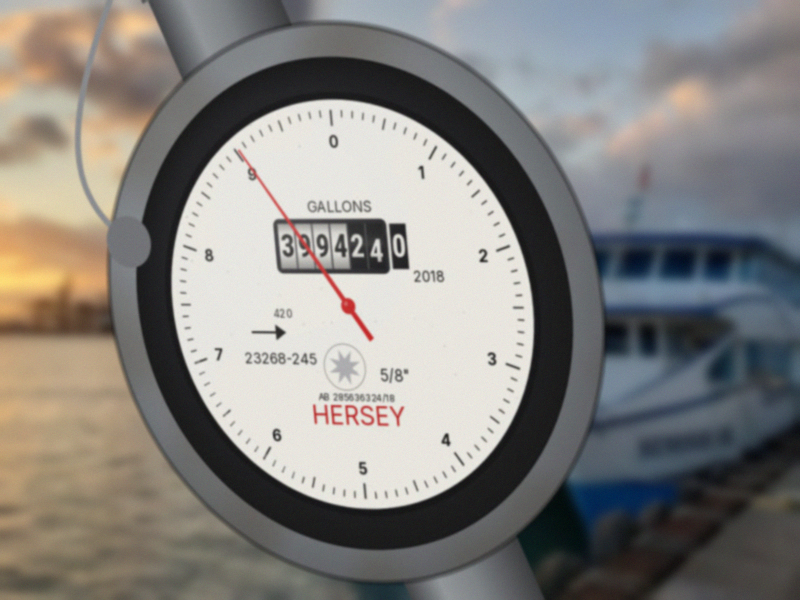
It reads 3994239.0,gal
